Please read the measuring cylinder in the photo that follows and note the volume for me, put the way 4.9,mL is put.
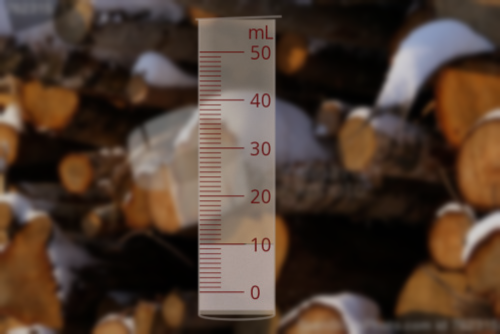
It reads 10,mL
